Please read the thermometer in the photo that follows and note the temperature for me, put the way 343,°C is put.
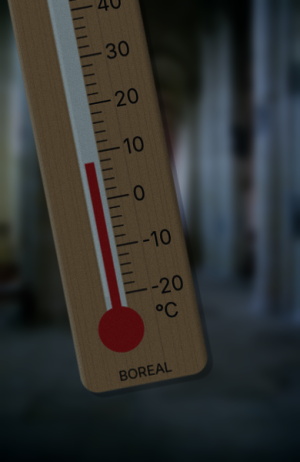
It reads 8,°C
